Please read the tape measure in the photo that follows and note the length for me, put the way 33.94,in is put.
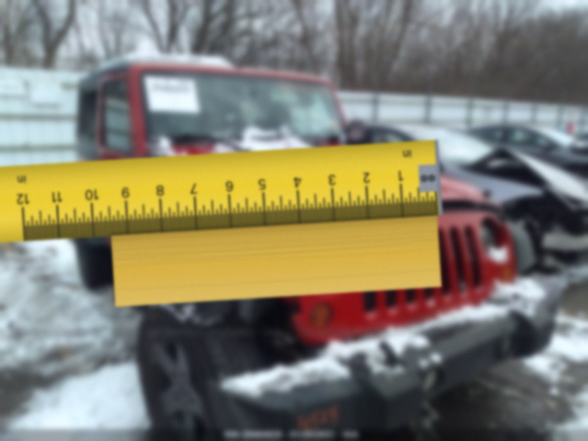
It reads 9.5,in
